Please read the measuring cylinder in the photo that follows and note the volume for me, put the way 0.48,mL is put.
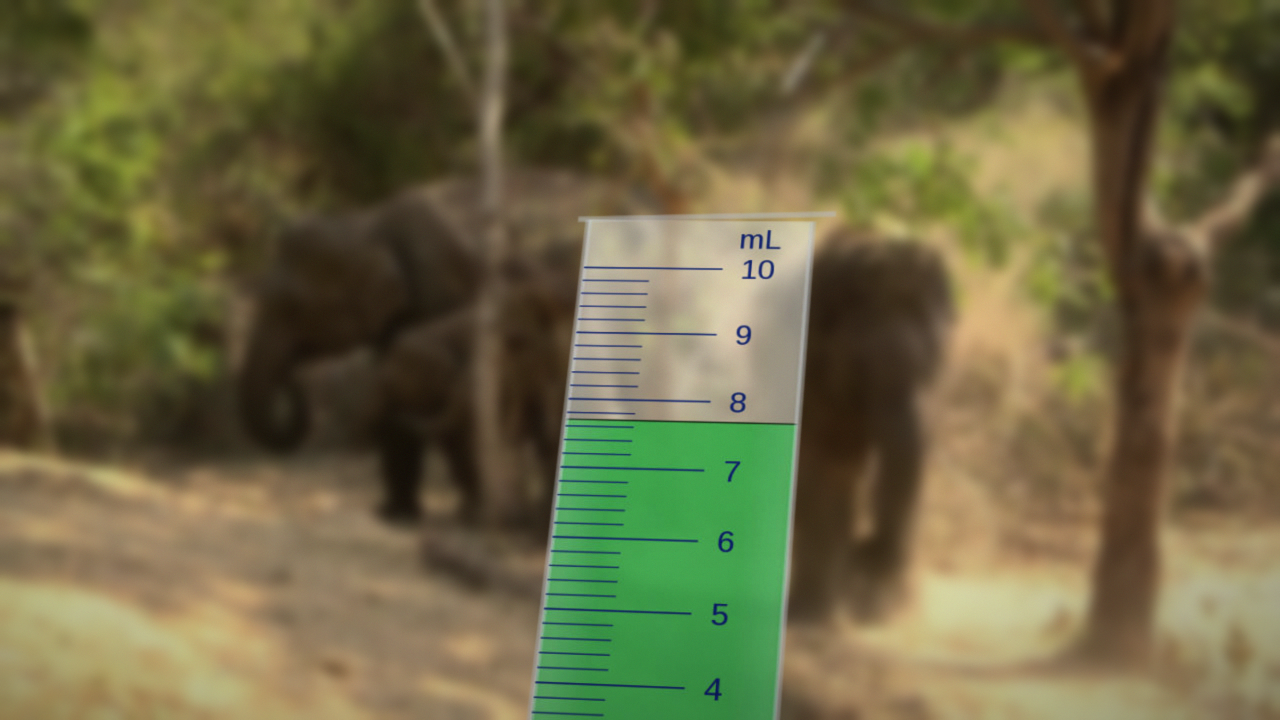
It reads 7.7,mL
